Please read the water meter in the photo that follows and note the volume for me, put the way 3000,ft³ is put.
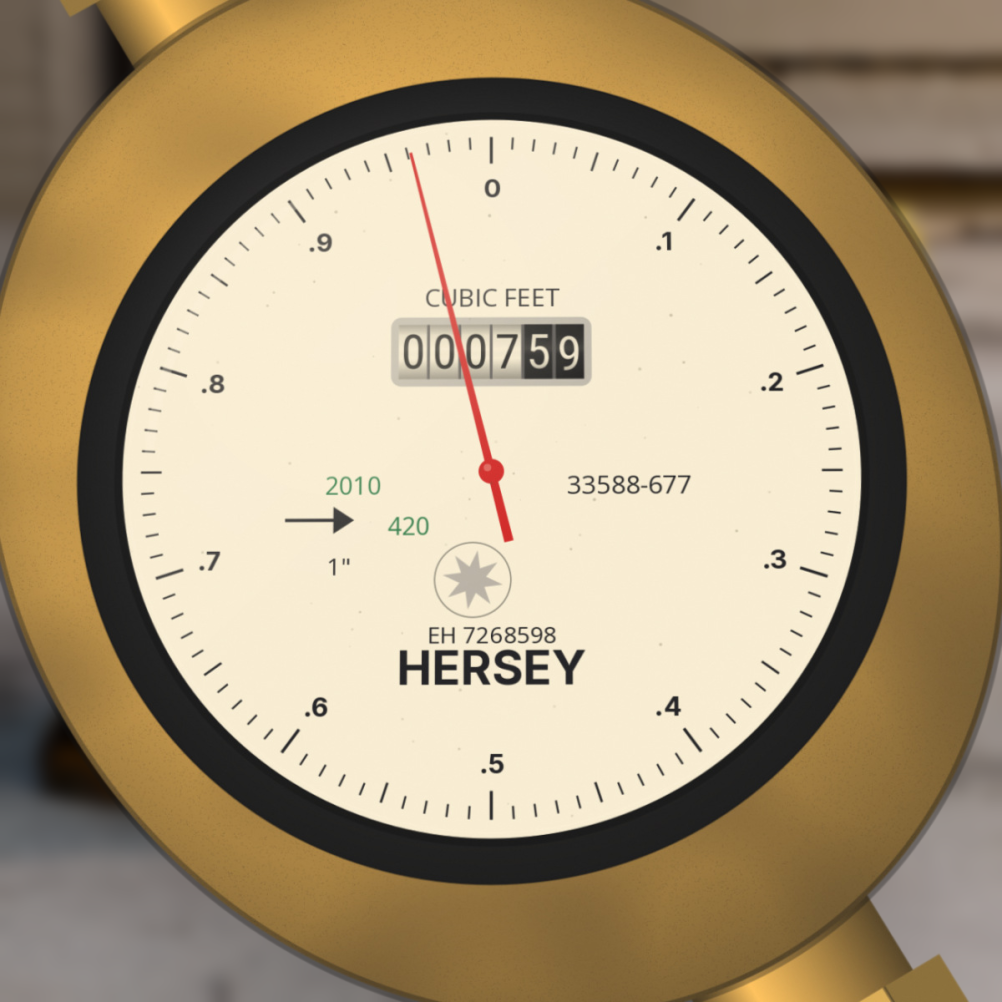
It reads 758.96,ft³
